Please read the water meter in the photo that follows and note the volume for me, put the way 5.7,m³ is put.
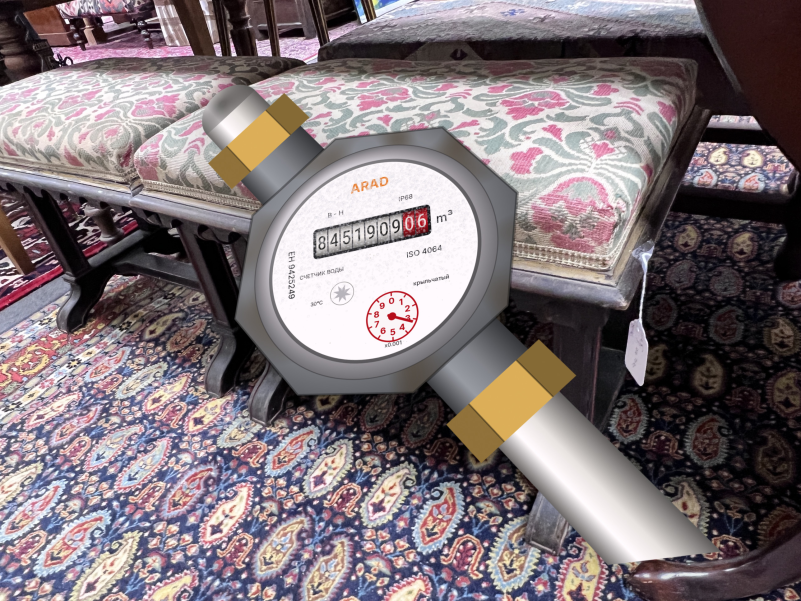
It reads 8451909.063,m³
